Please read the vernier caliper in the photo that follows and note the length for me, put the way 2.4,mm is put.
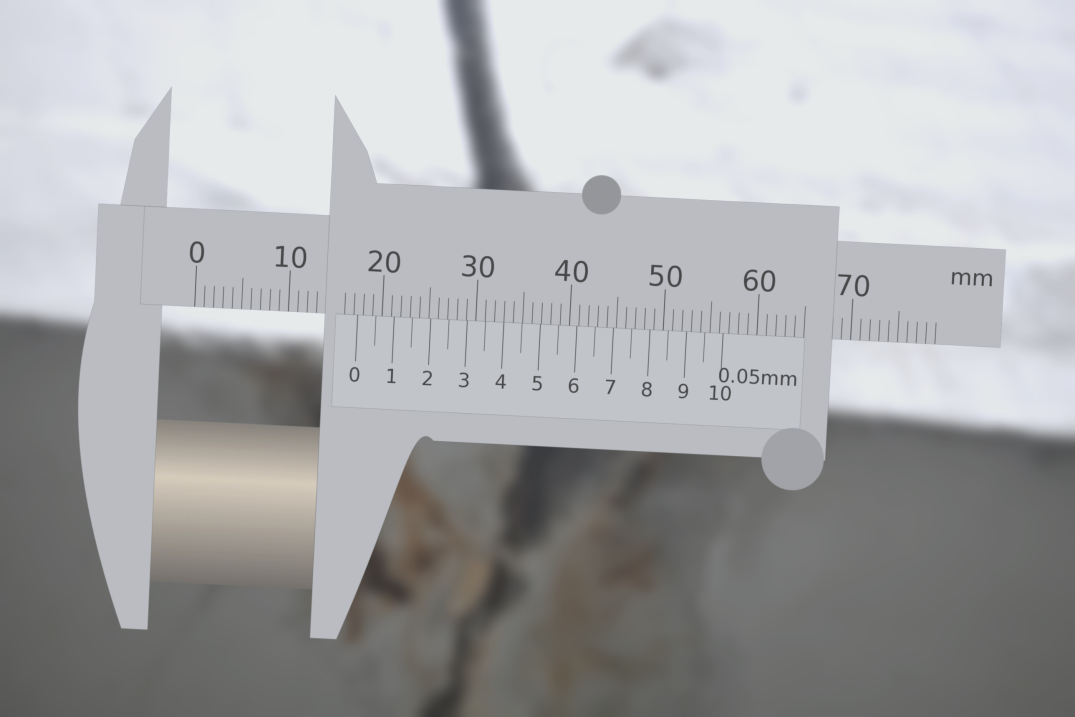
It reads 17.4,mm
